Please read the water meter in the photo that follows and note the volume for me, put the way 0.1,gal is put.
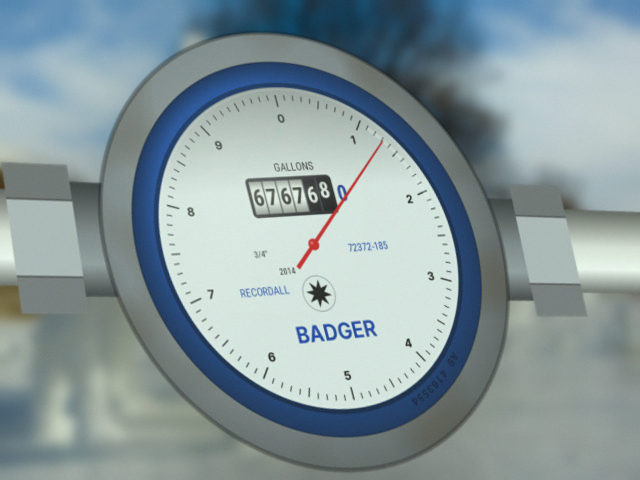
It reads 6767681.3,gal
